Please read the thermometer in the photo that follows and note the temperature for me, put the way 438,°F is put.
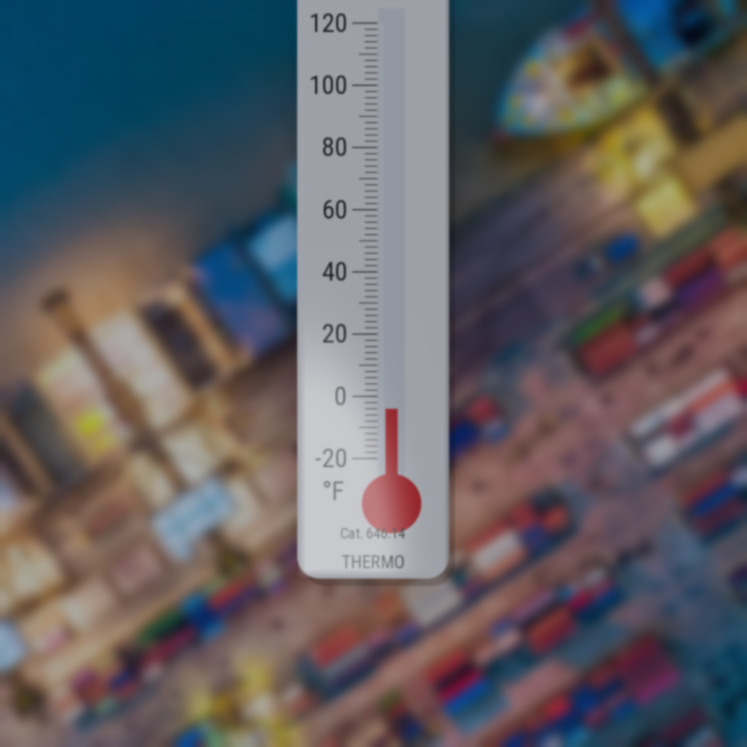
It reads -4,°F
